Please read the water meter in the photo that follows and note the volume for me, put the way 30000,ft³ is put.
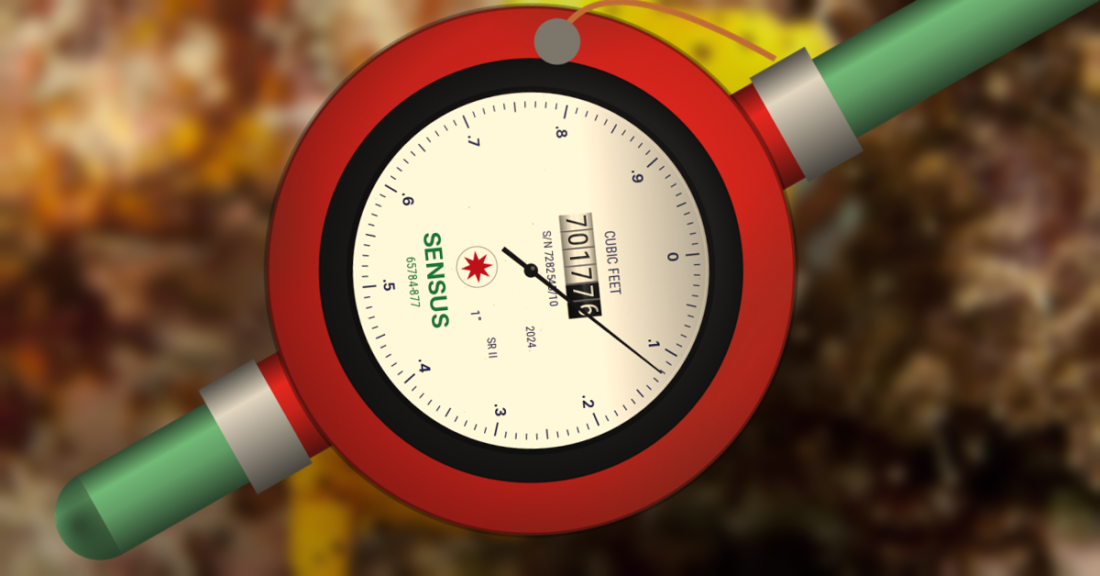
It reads 701776.12,ft³
